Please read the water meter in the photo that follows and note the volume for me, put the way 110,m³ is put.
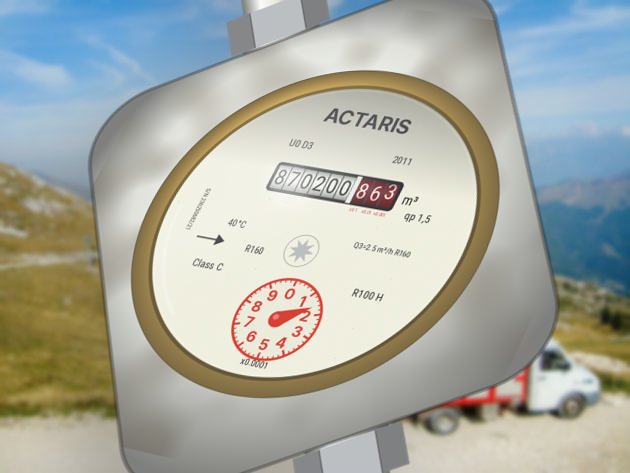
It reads 870200.8631,m³
